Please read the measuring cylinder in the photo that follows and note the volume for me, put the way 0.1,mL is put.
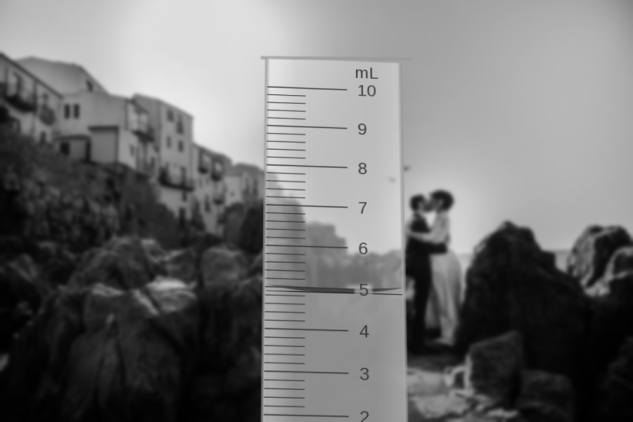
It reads 4.9,mL
